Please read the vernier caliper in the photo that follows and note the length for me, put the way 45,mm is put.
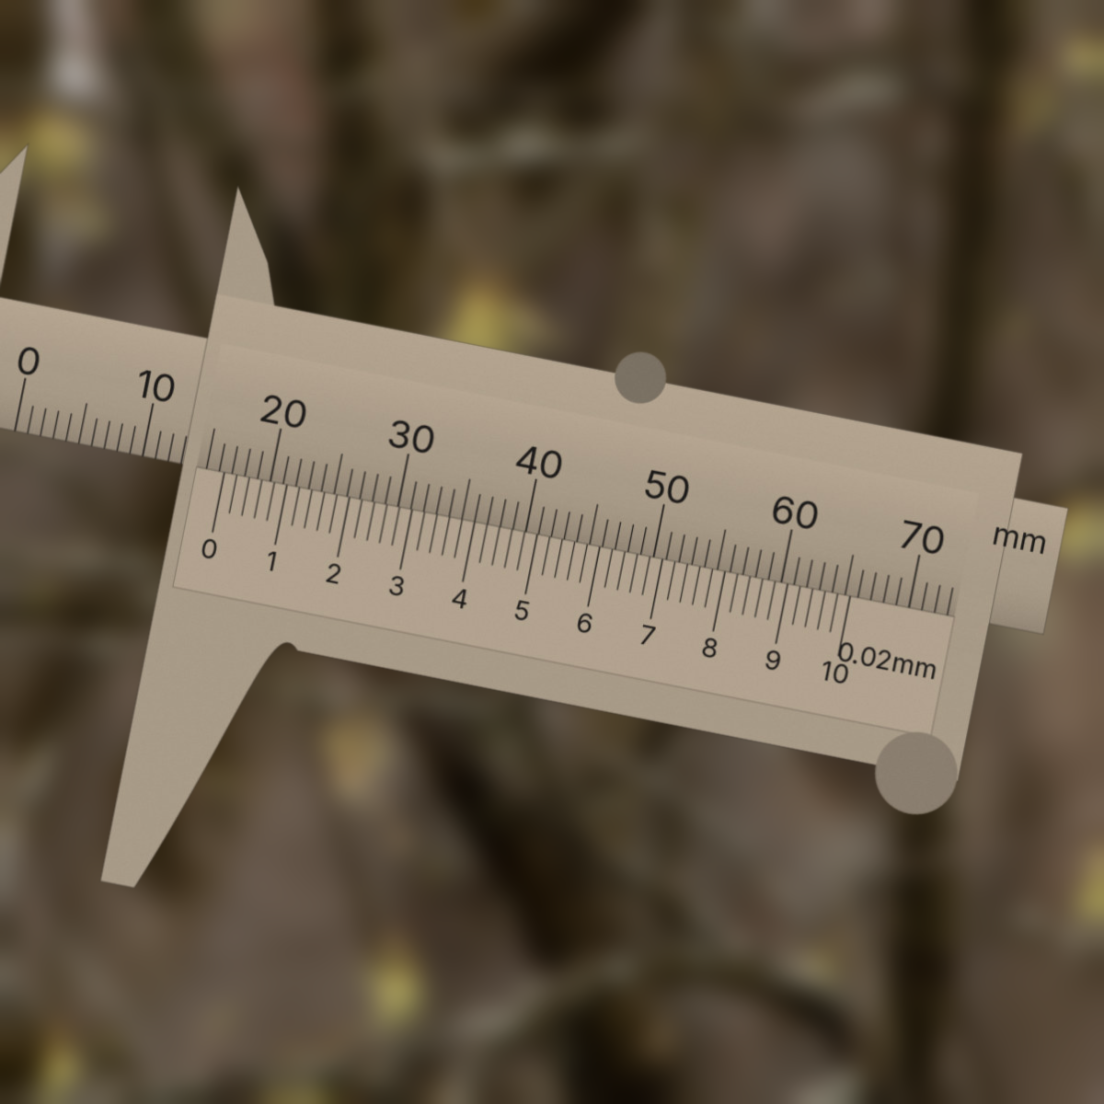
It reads 16.4,mm
